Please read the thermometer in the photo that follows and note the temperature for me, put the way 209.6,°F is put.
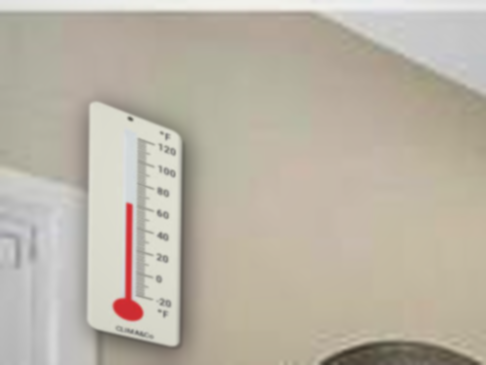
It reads 60,°F
